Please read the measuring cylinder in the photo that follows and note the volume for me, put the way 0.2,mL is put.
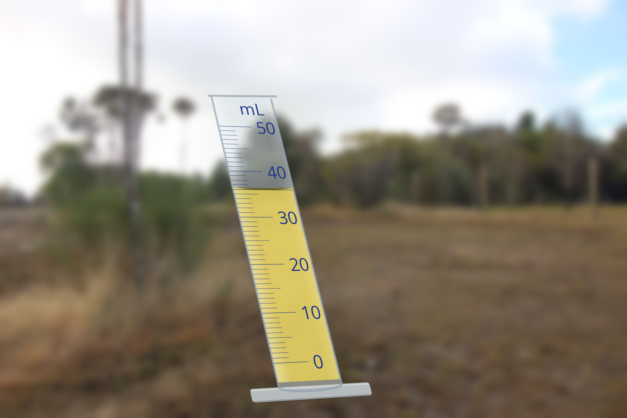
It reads 36,mL
